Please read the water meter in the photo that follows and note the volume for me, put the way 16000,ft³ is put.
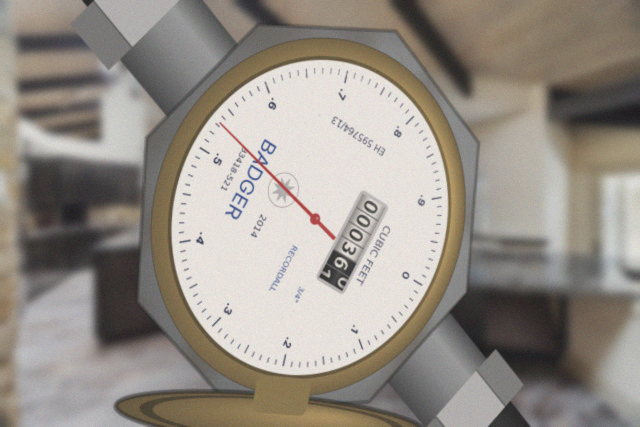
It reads 360.53,ft³
